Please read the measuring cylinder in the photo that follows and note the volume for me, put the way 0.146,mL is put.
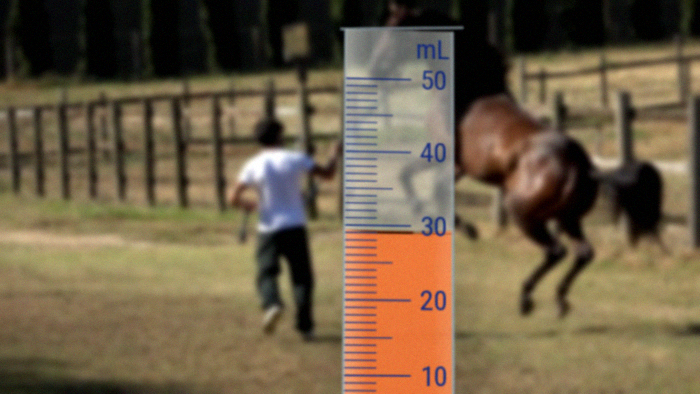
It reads 29,mL
